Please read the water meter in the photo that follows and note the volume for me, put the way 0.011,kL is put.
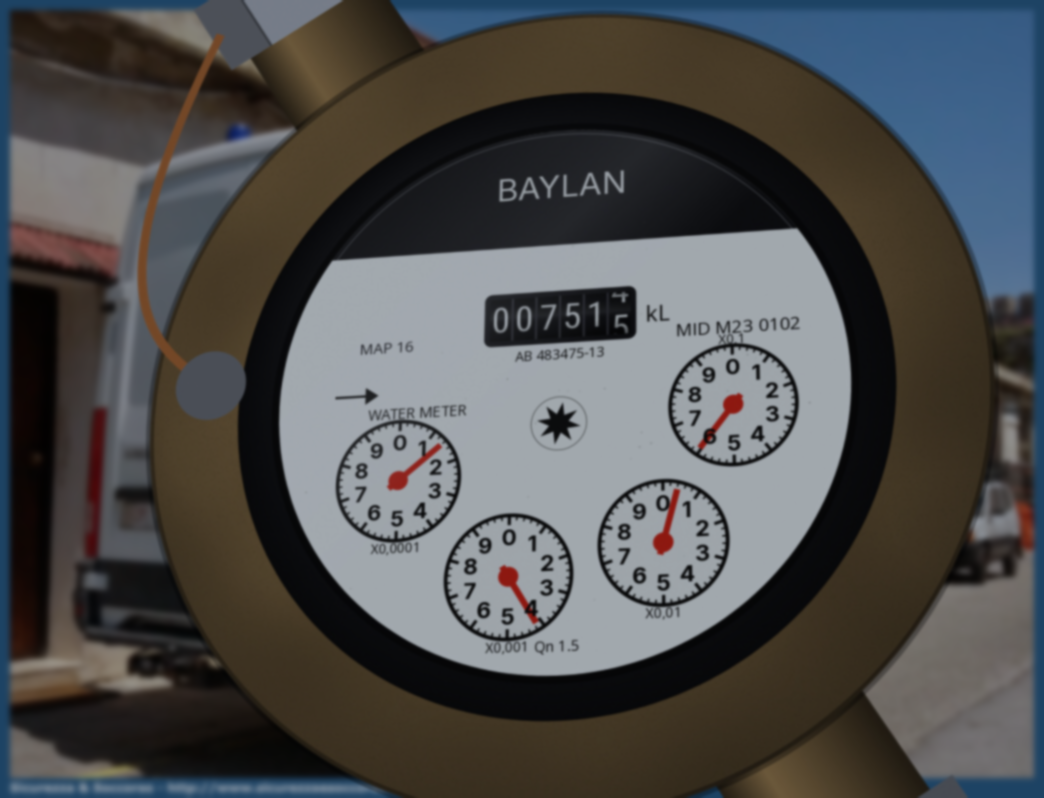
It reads 7514.6041,kL
